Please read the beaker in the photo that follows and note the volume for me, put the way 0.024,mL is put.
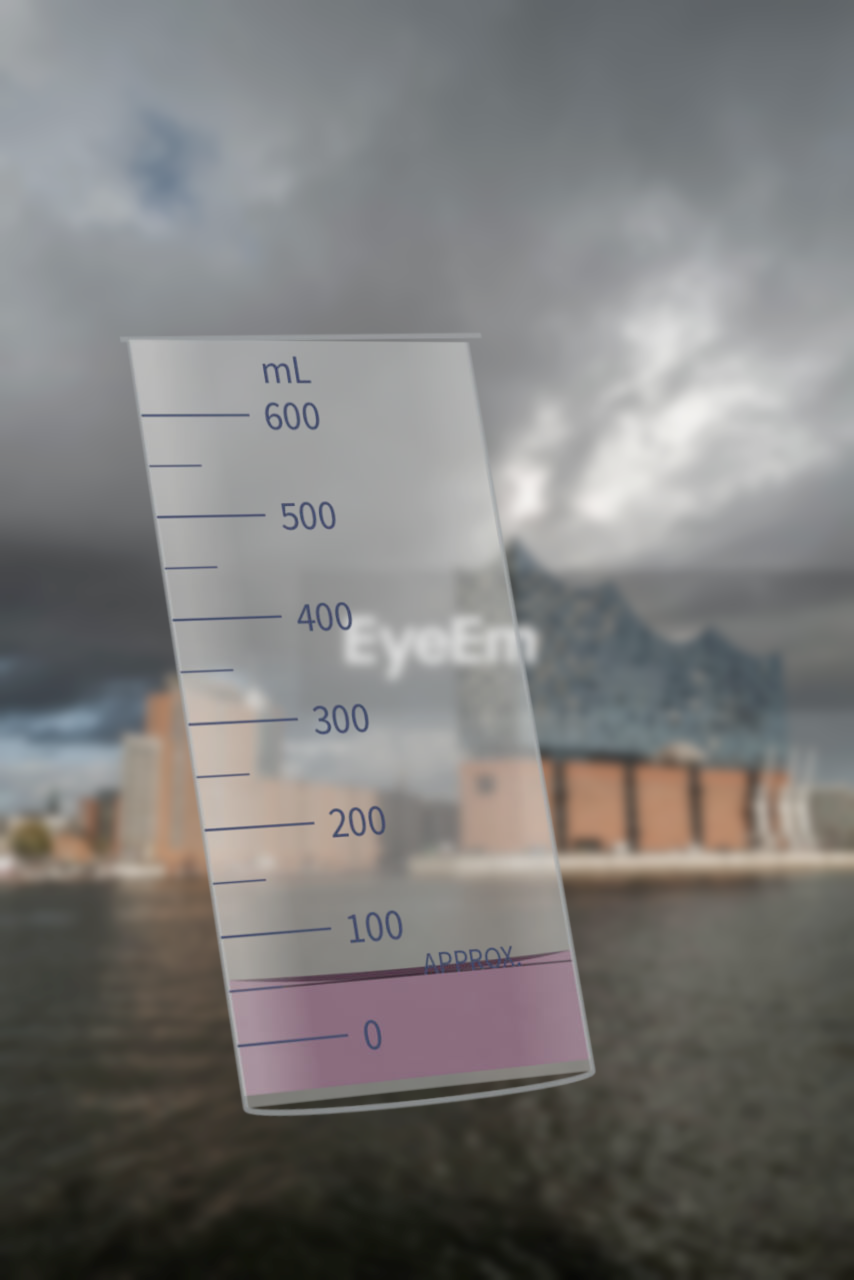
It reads 50,mL
